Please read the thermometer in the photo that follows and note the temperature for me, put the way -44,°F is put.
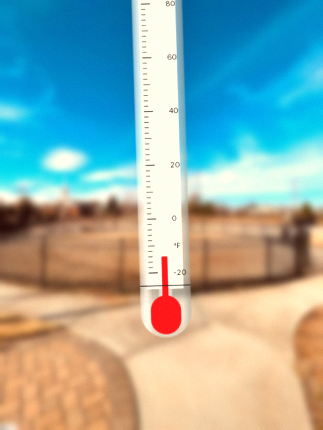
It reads -14,°F
